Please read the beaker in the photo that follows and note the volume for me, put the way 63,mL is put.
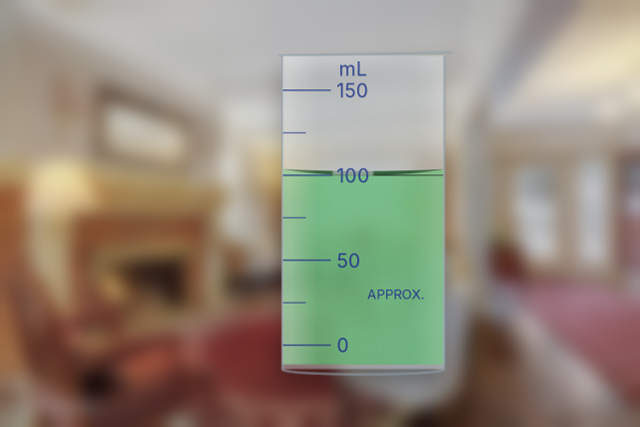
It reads 100,mL
